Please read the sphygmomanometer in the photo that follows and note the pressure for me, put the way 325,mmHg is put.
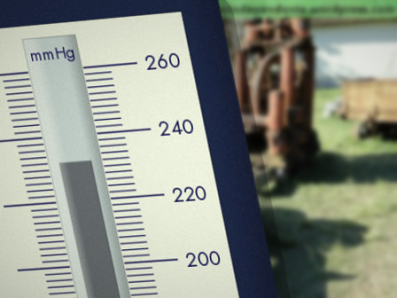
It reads 232,mmHg
